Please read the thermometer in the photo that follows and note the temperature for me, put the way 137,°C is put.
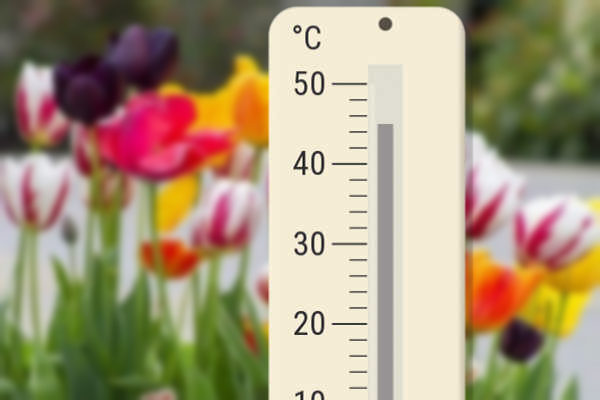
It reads 45,°C
